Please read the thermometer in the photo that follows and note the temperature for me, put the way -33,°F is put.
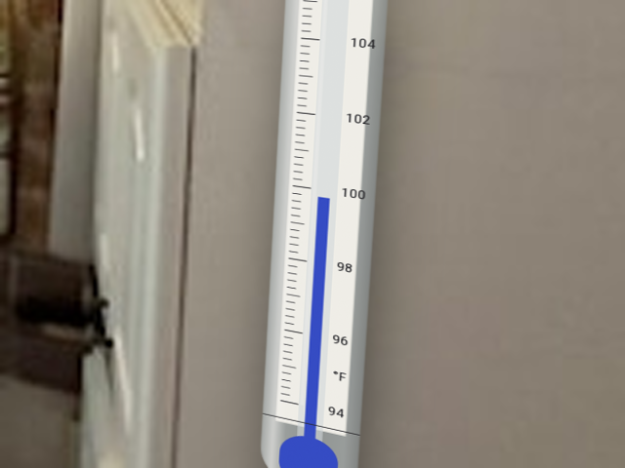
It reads 99.8,°F
